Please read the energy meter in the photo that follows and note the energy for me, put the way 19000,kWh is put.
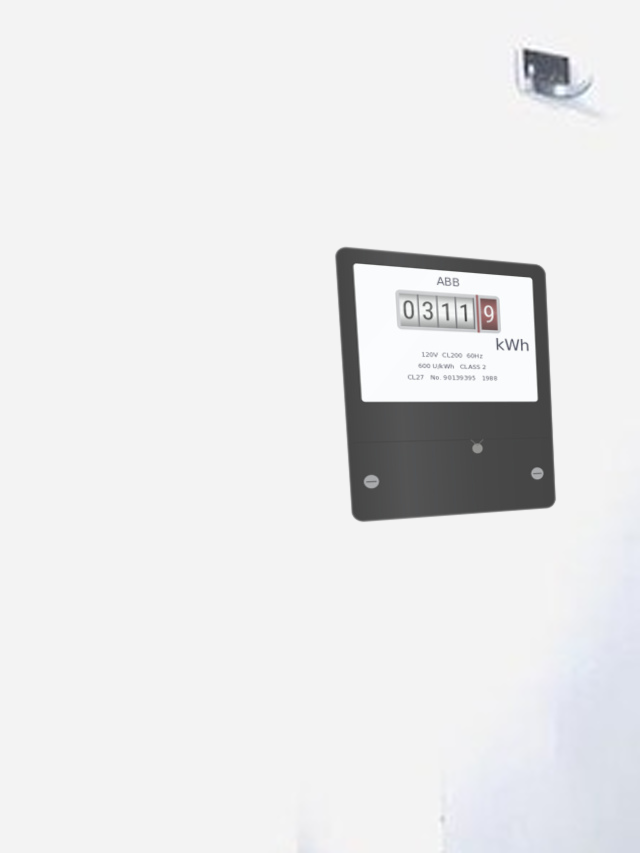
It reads 311.9,kWh
